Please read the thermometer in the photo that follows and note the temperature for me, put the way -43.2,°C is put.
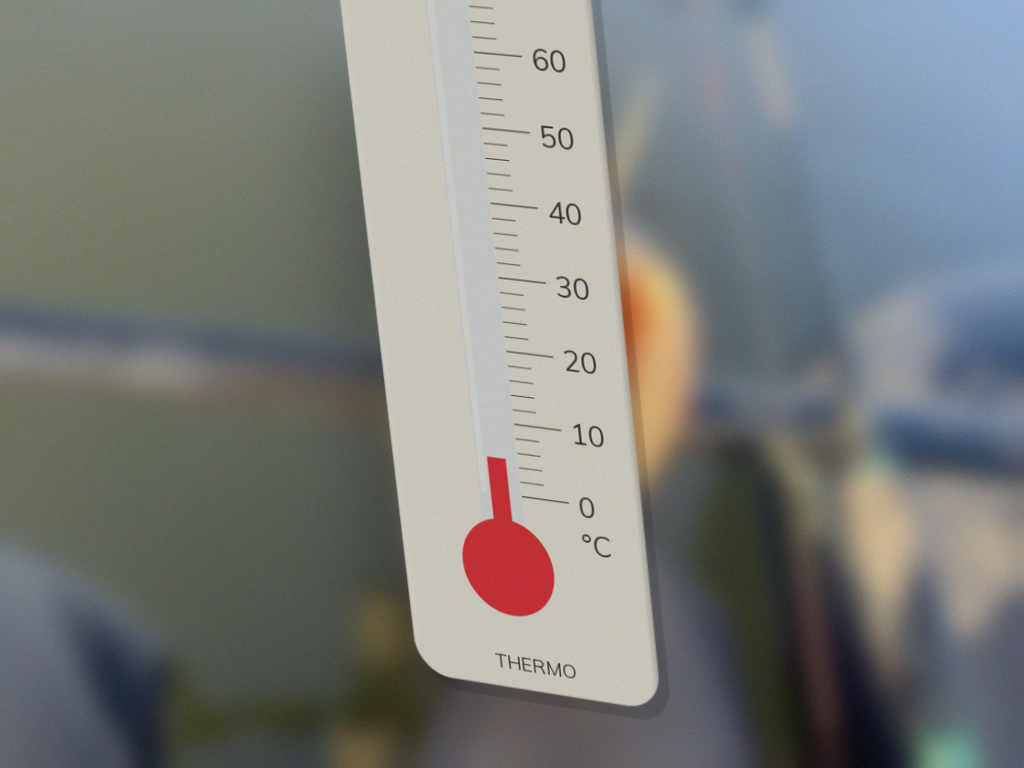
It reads 5,°C
